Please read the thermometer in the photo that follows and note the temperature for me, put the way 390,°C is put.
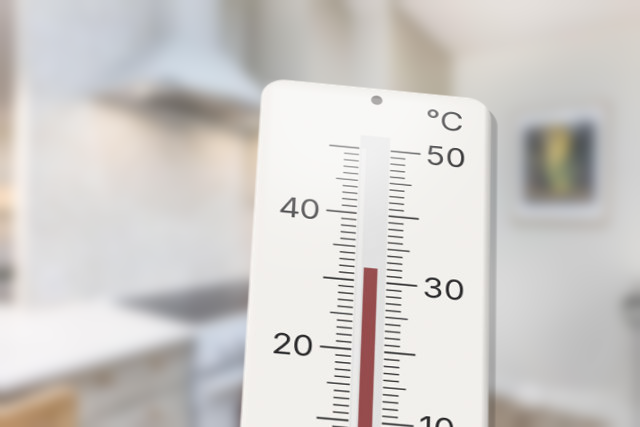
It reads 32,°C
